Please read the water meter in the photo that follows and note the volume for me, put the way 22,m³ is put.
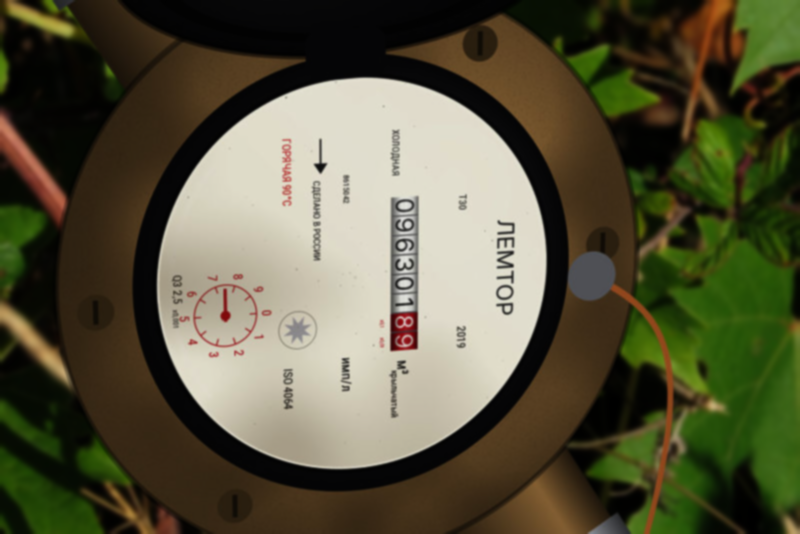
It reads 96301.897,m³
